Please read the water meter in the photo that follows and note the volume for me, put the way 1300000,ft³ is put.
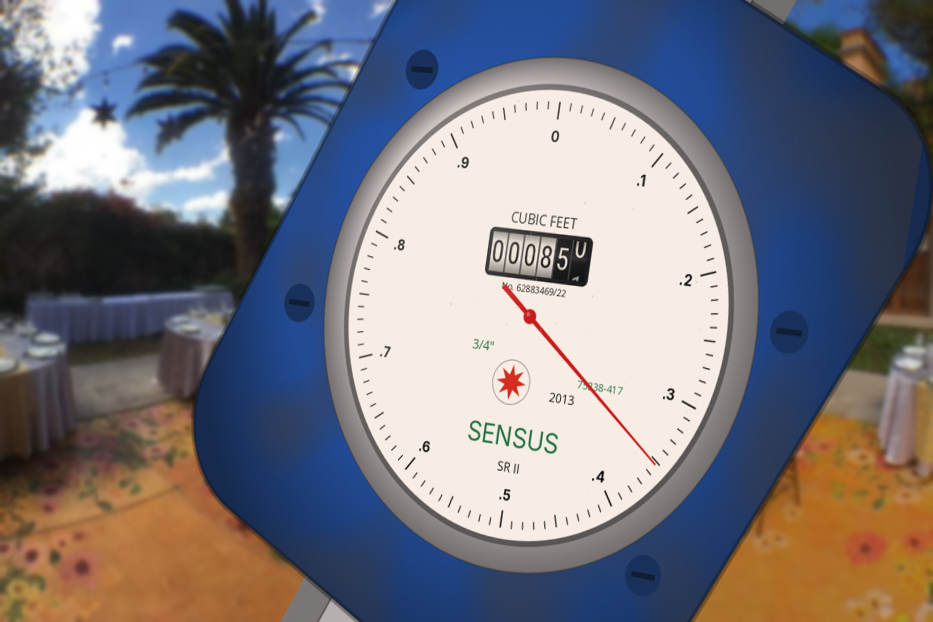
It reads 850.35,ft³
